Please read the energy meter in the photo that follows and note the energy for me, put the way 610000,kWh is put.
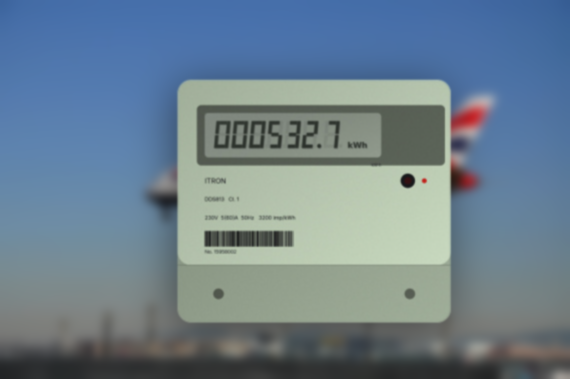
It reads 532.7,kWh
